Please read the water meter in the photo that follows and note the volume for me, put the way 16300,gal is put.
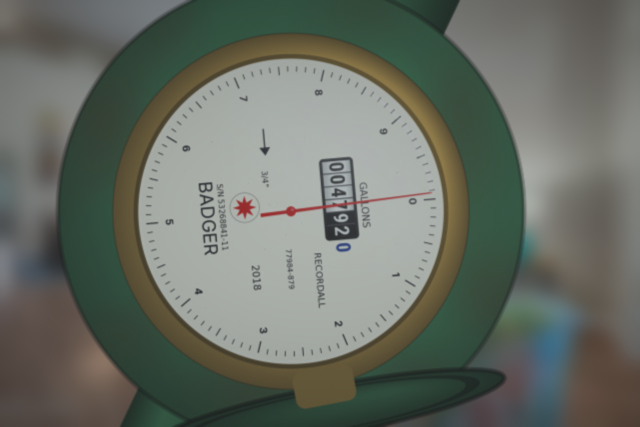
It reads 47919.9,gal
